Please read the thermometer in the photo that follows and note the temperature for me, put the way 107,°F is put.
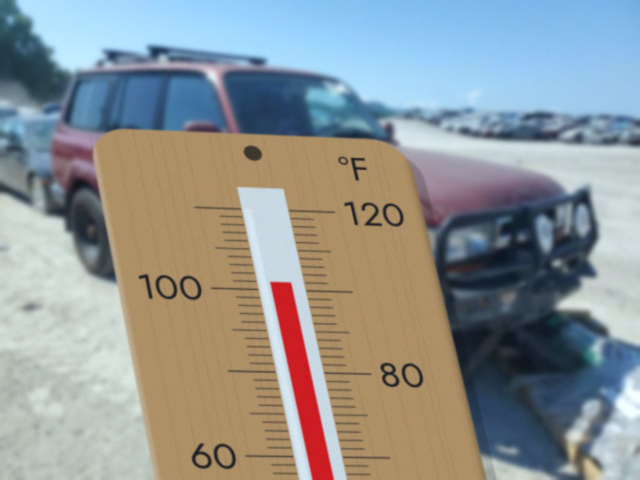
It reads 102,°F
